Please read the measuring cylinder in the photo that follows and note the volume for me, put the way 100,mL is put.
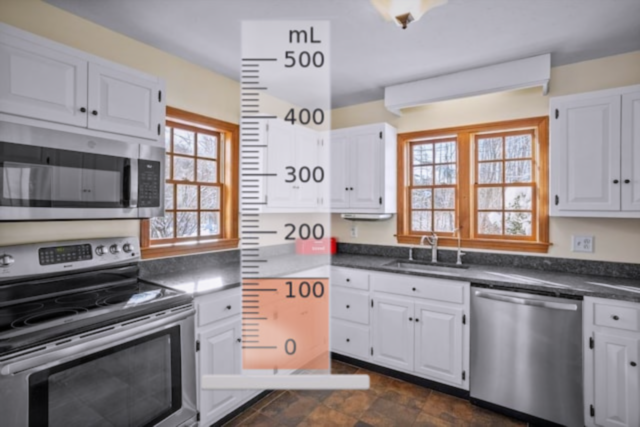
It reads 120,mL
